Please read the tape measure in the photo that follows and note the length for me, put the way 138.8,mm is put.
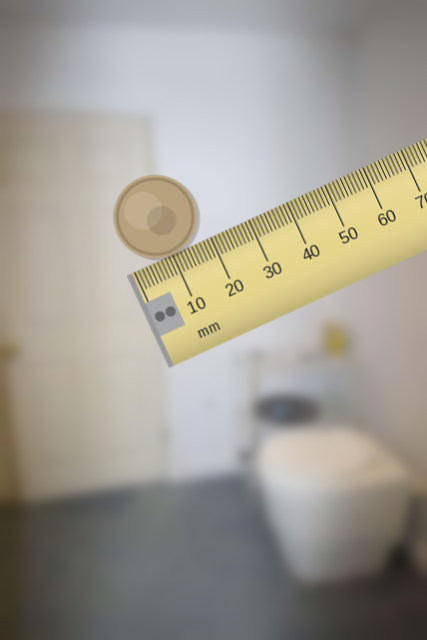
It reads 20,mm
